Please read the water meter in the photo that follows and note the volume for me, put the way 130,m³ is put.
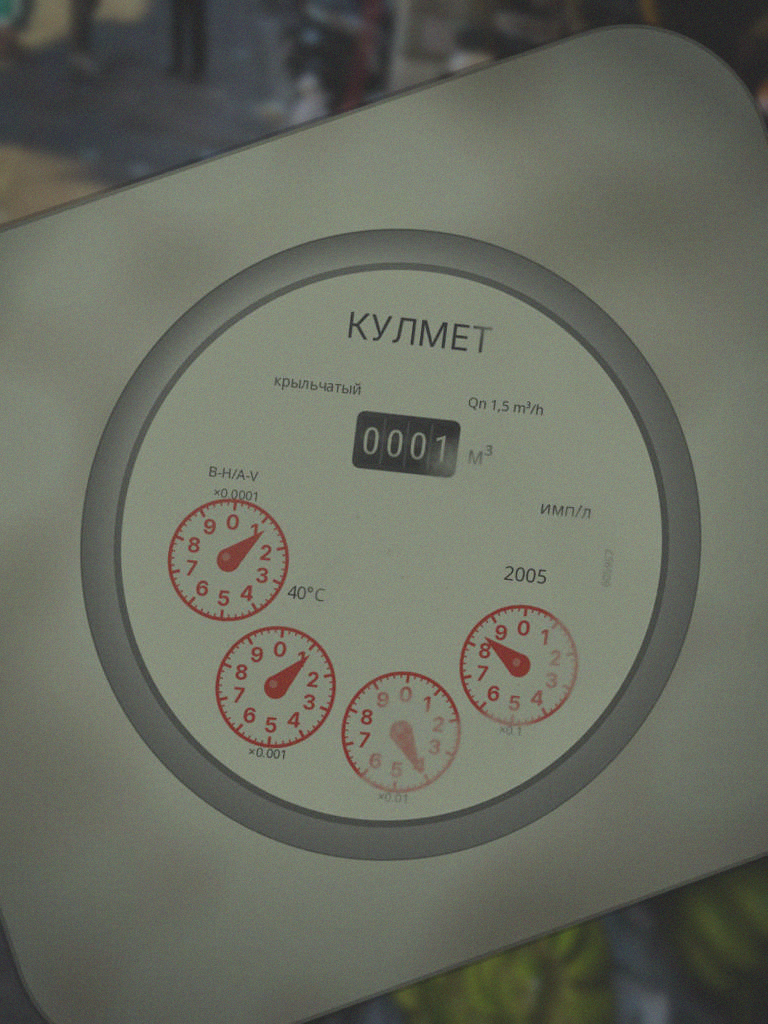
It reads 1.8411,m³
